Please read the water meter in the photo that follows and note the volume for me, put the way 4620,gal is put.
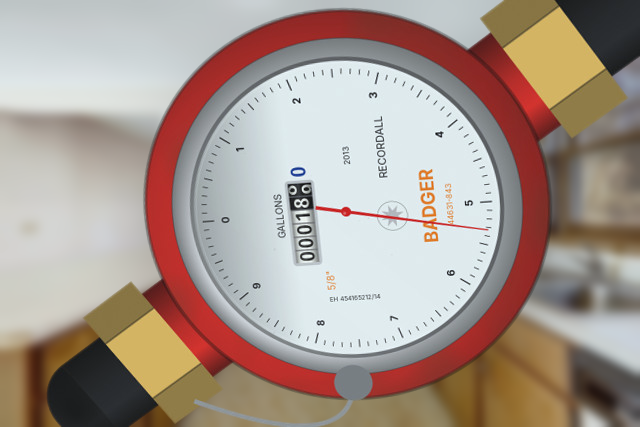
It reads 1885.3,gal
